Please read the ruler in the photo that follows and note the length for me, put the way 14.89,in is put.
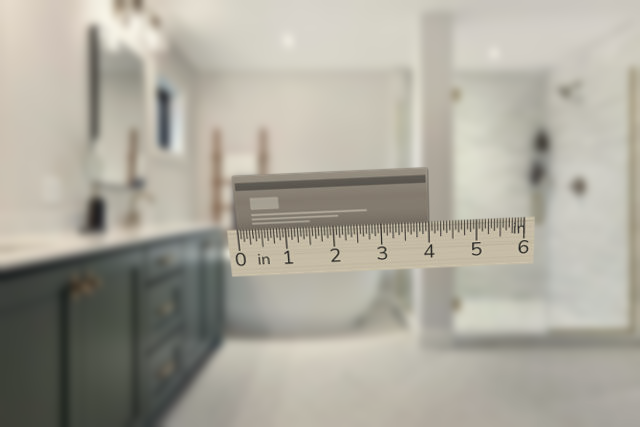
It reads 4,in
